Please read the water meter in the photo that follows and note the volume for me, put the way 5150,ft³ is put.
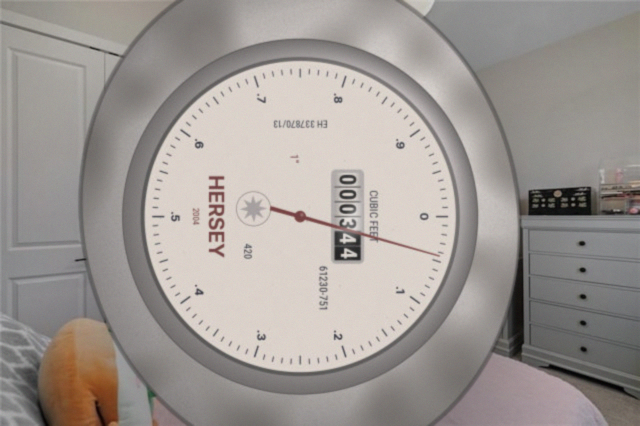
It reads 344.04,ft³
